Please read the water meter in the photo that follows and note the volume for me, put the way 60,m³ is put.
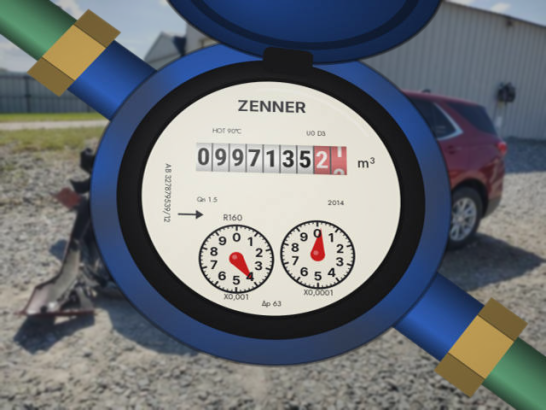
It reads 997135.2140,m³
